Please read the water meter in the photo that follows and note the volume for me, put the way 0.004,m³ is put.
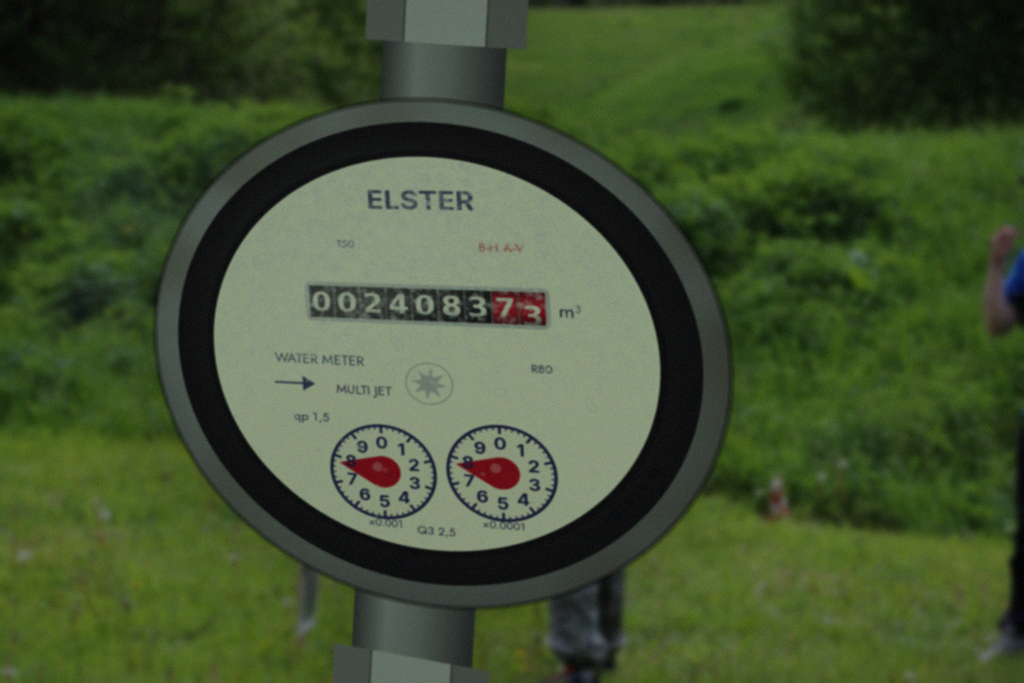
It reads 24083.7277,m³
